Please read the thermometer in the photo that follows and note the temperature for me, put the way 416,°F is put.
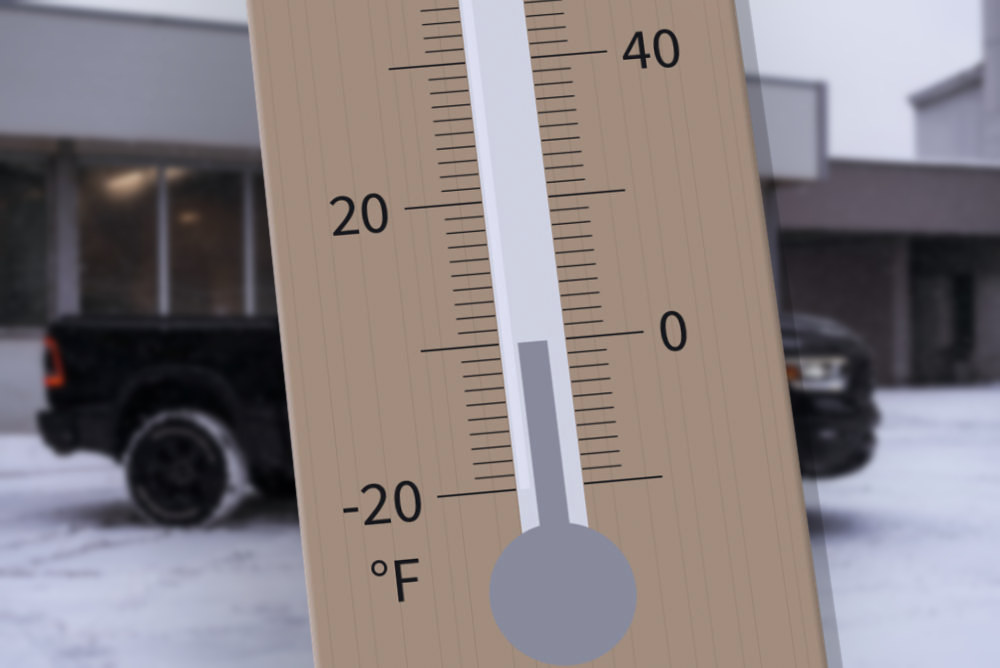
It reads 0,°F
